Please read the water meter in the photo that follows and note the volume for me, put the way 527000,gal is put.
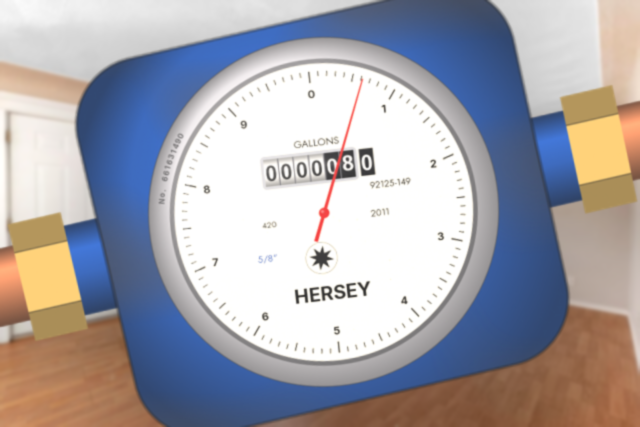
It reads 80.6,gal
